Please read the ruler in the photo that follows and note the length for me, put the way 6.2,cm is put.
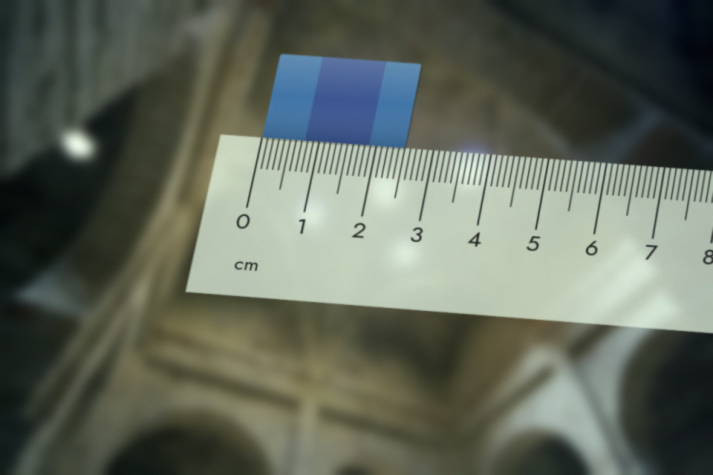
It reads 2.5,cm
